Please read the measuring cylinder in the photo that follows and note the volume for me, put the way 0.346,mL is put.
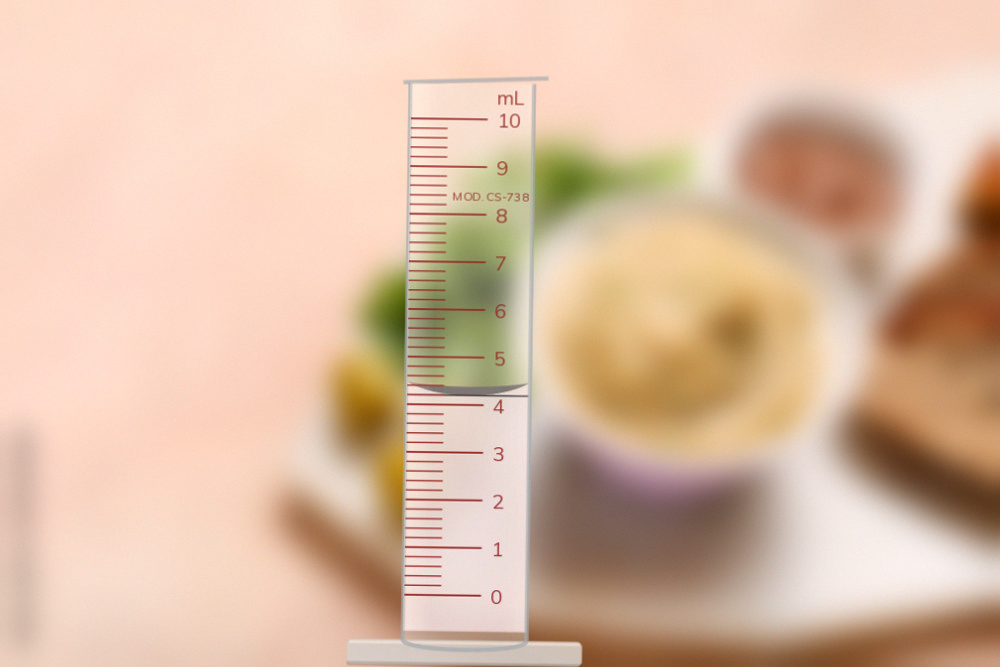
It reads 4.2,mL
